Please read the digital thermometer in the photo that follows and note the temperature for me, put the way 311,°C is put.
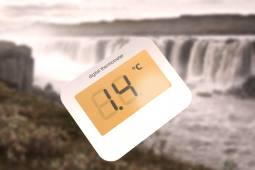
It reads 1.4,°C
